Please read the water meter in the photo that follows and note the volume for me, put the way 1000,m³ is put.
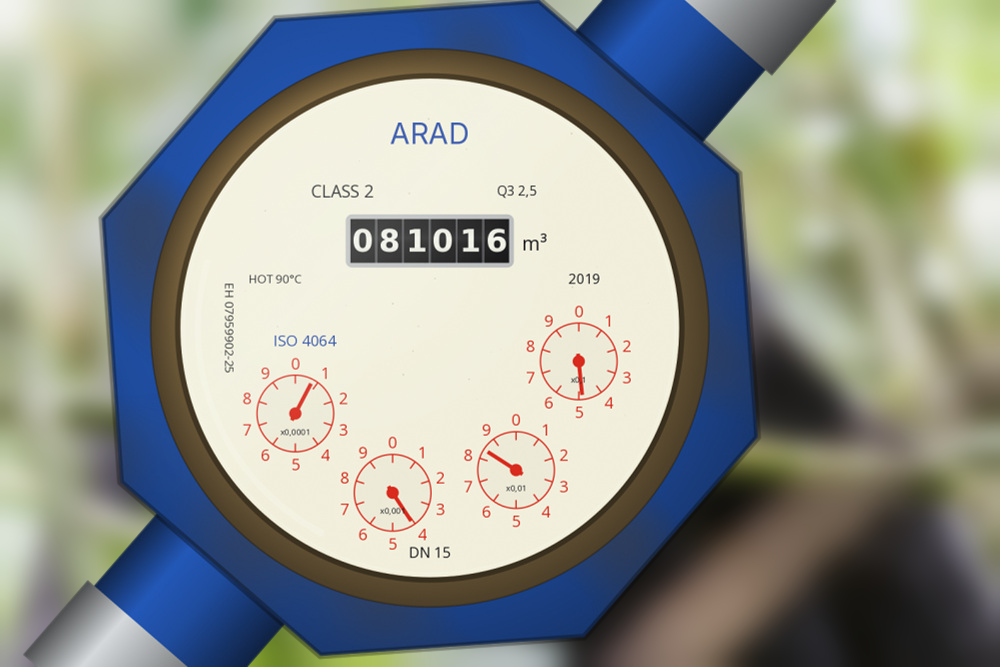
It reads 81016.4840,m³
